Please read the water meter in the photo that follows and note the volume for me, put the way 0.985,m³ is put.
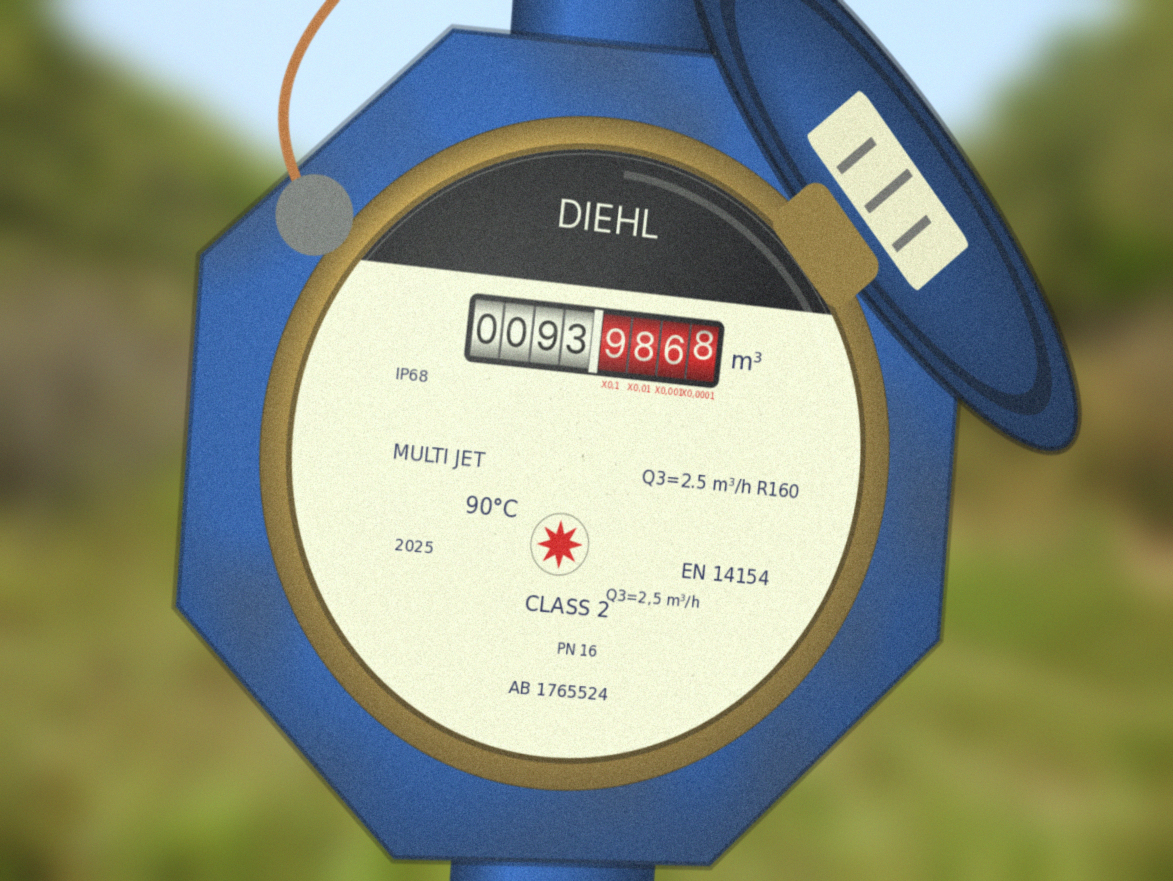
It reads 93.9868,m³
